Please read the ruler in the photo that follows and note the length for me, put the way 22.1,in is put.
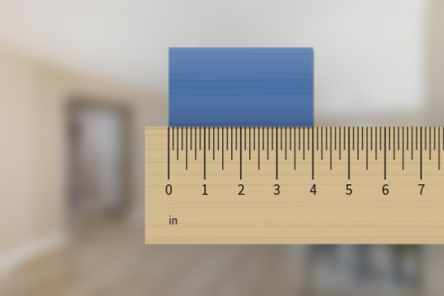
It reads 4,in
